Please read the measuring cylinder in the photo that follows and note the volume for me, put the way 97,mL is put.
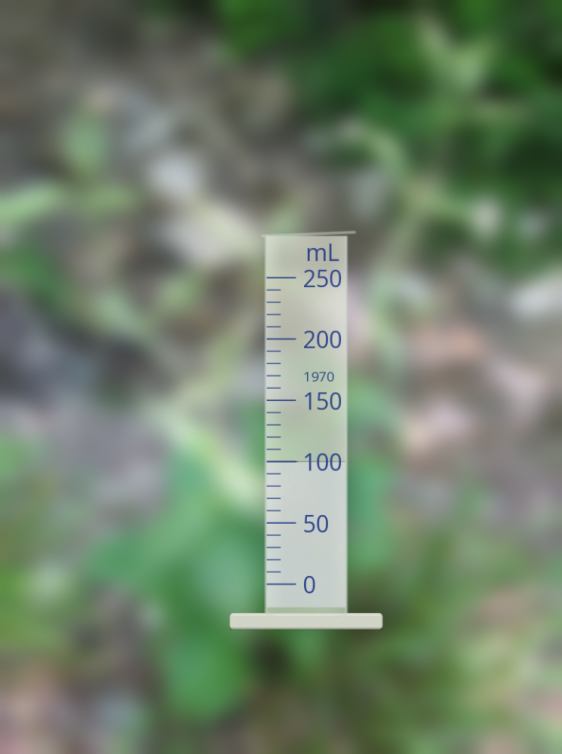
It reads 100,mL
